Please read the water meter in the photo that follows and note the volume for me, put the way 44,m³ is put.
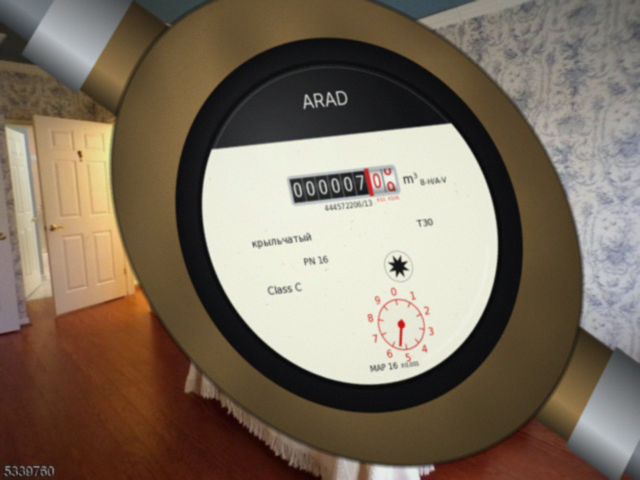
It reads 7.085,m³
